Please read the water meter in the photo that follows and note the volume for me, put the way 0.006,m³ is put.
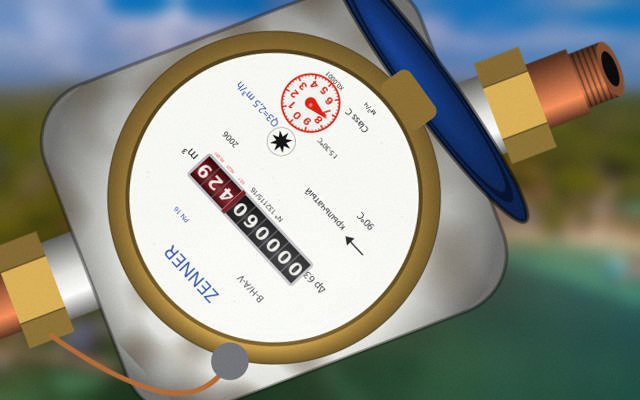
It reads 60.4297,m³
